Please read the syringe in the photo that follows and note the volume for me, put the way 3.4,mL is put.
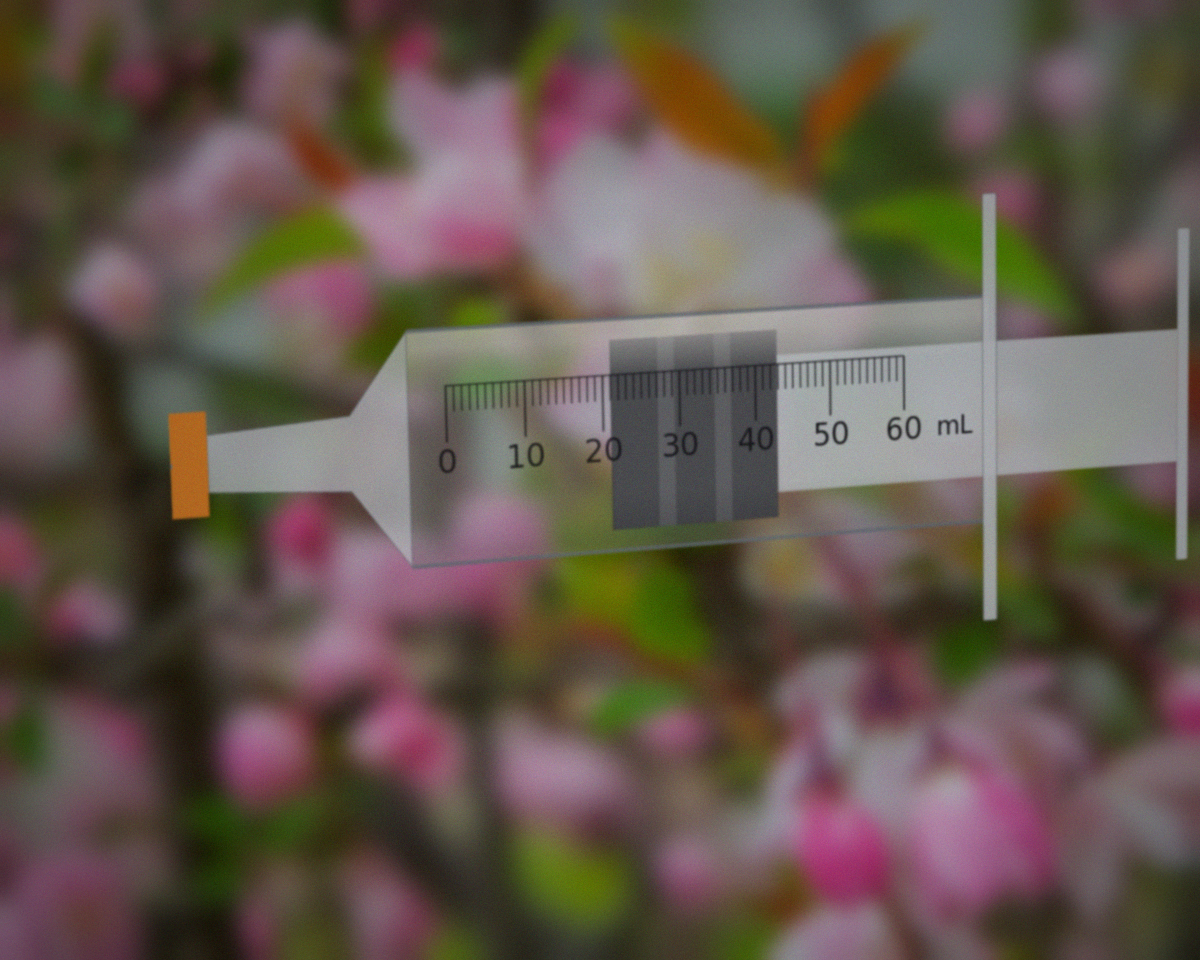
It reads 21,mL
